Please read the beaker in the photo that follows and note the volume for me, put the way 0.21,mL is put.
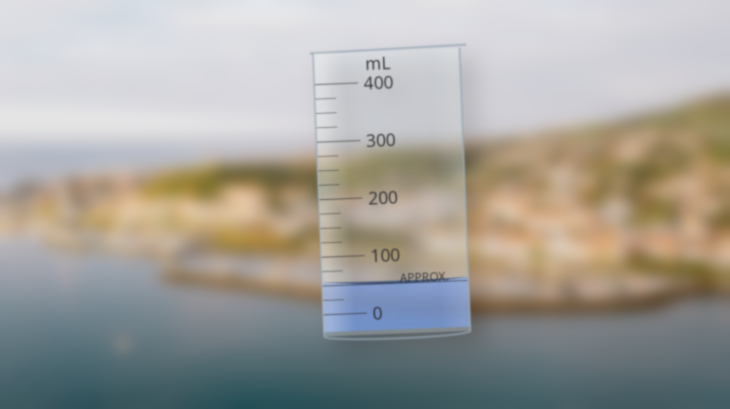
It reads 50,mL
